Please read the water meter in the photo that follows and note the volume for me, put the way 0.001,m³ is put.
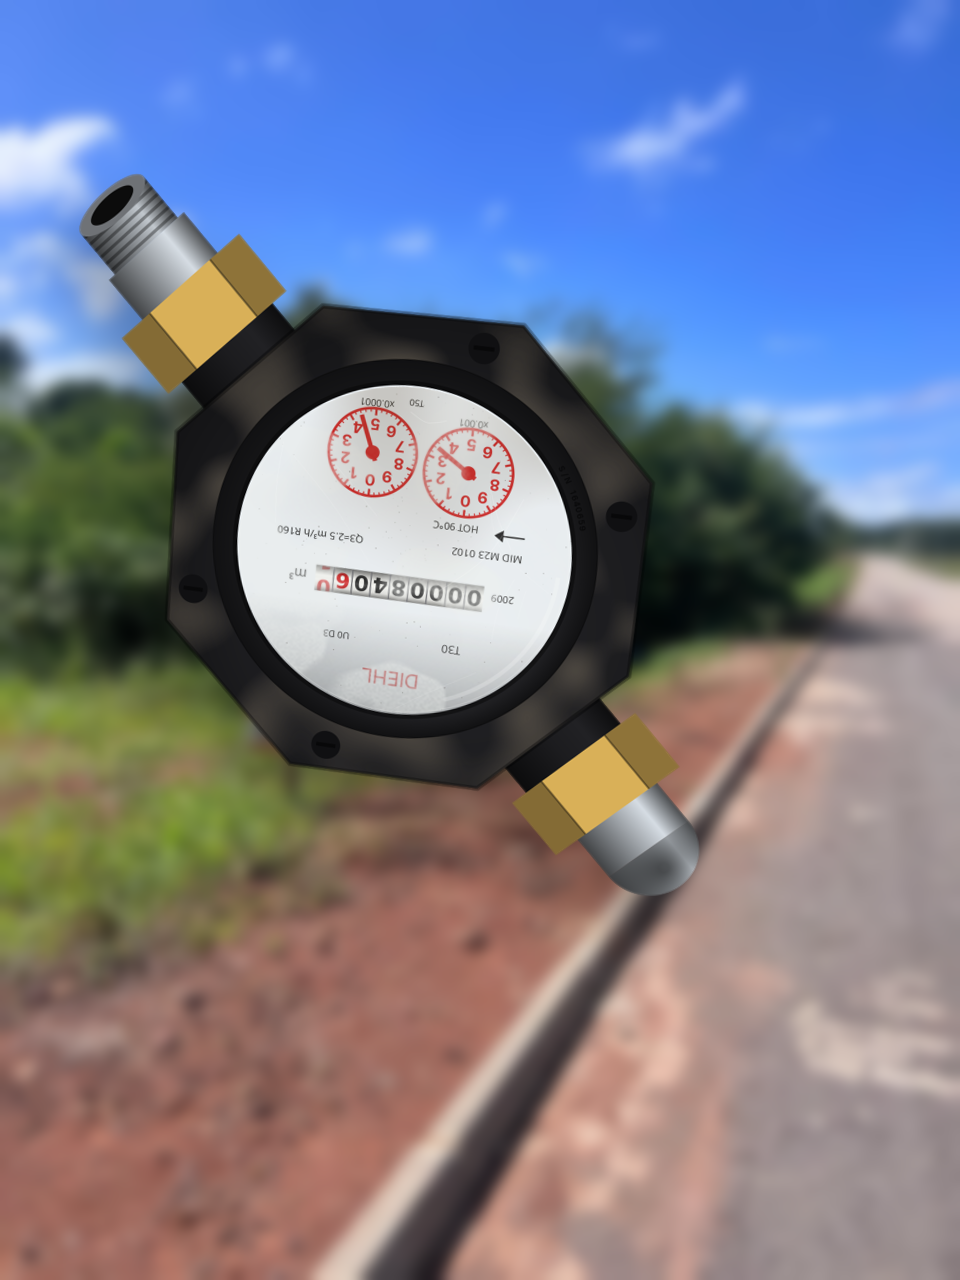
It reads 840.6034,m³
